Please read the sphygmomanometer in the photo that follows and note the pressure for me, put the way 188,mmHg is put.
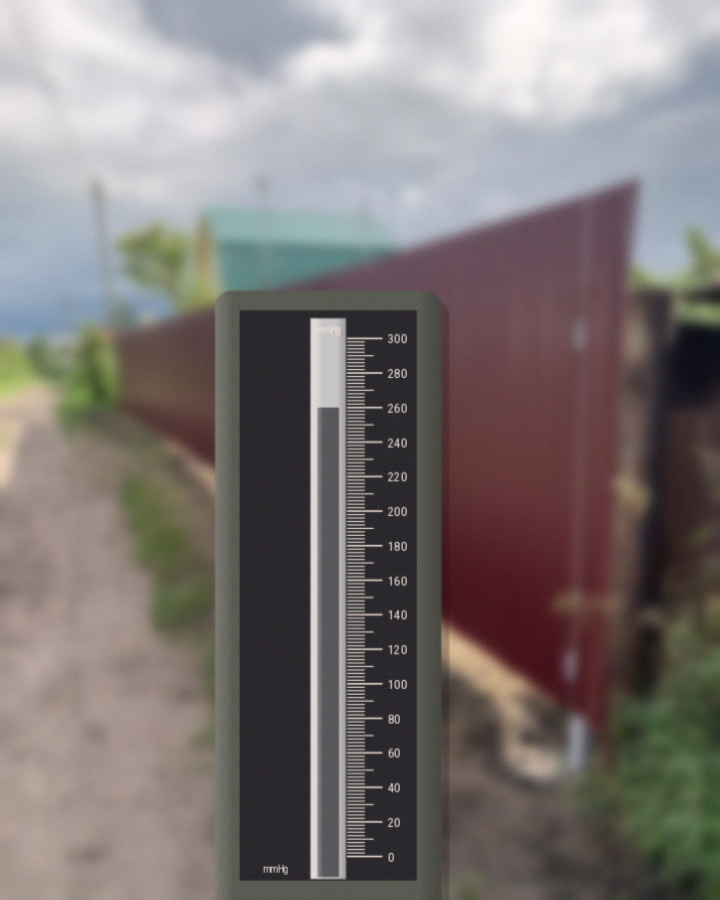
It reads 260,mmHg
